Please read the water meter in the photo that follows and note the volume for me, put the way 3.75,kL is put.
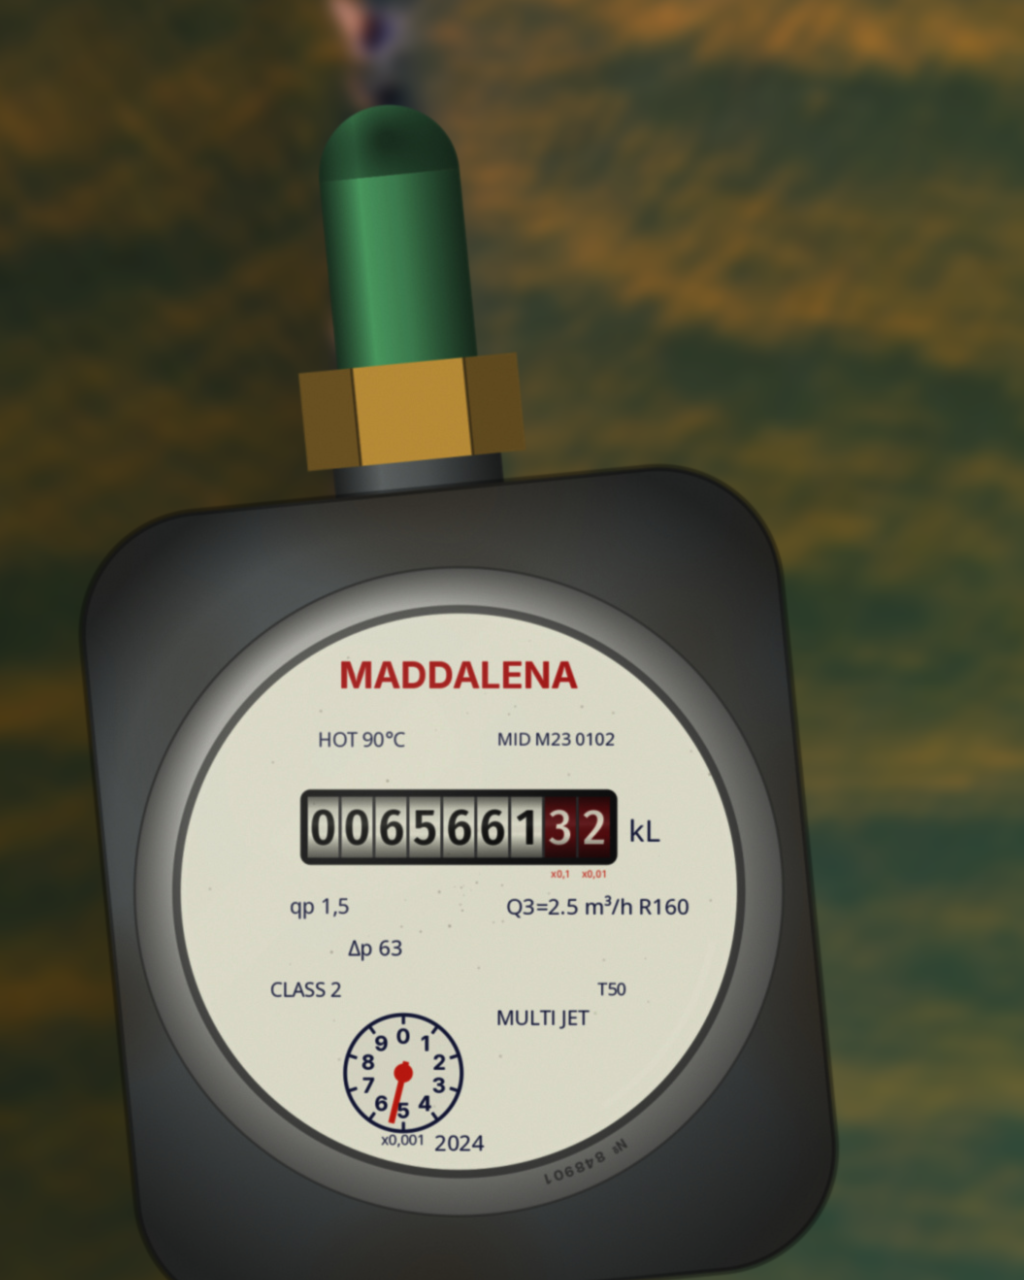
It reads 65661.325,kL
